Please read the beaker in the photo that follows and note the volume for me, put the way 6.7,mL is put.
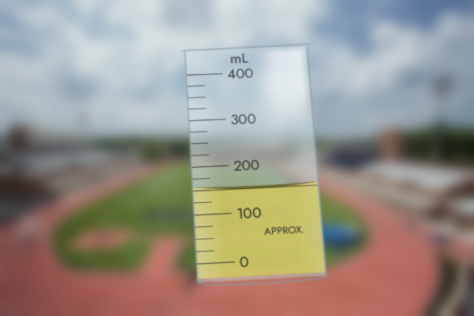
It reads 150,mL
